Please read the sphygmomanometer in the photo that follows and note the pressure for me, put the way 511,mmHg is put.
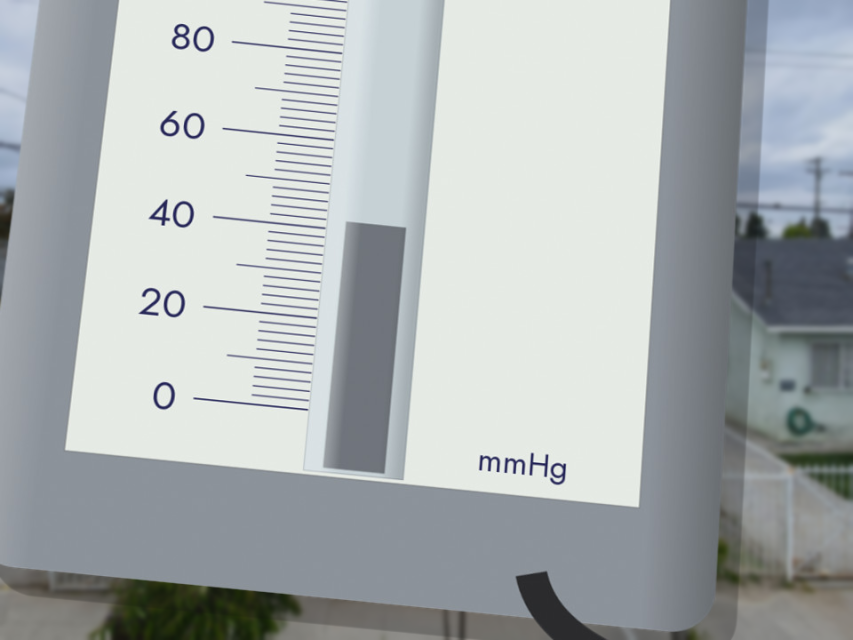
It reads 42,mmHg
